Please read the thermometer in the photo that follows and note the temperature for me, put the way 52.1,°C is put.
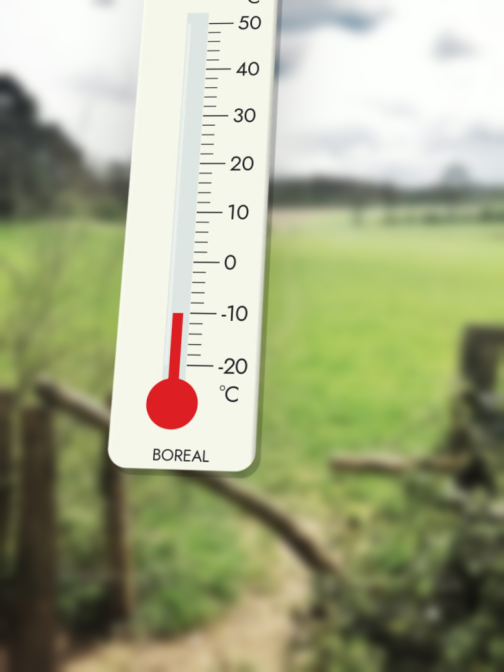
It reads -10,°C
